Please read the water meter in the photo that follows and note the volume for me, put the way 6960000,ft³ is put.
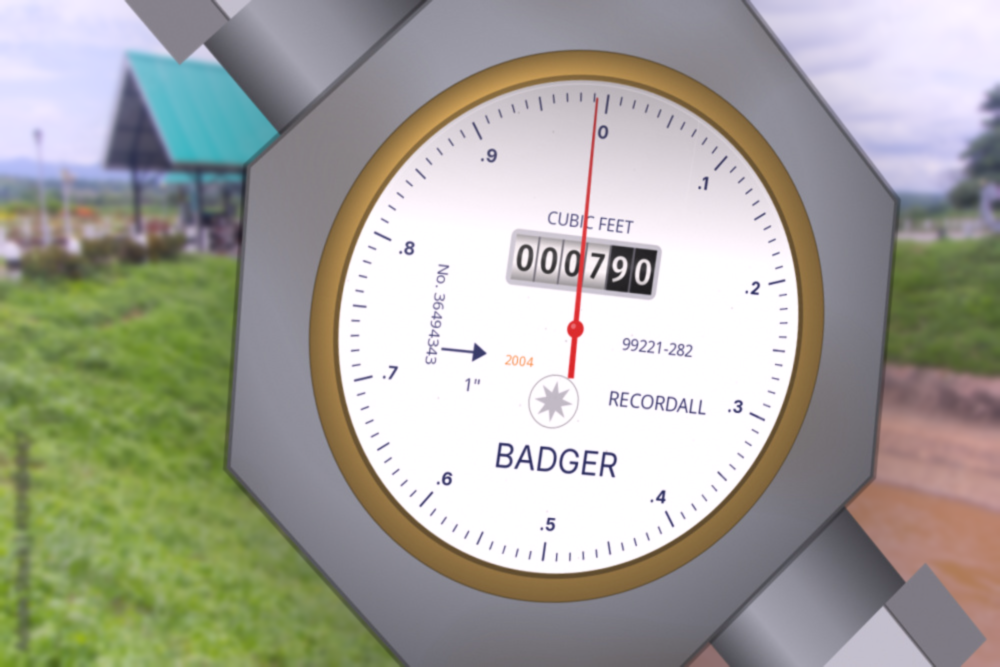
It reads 789.99,ft³
